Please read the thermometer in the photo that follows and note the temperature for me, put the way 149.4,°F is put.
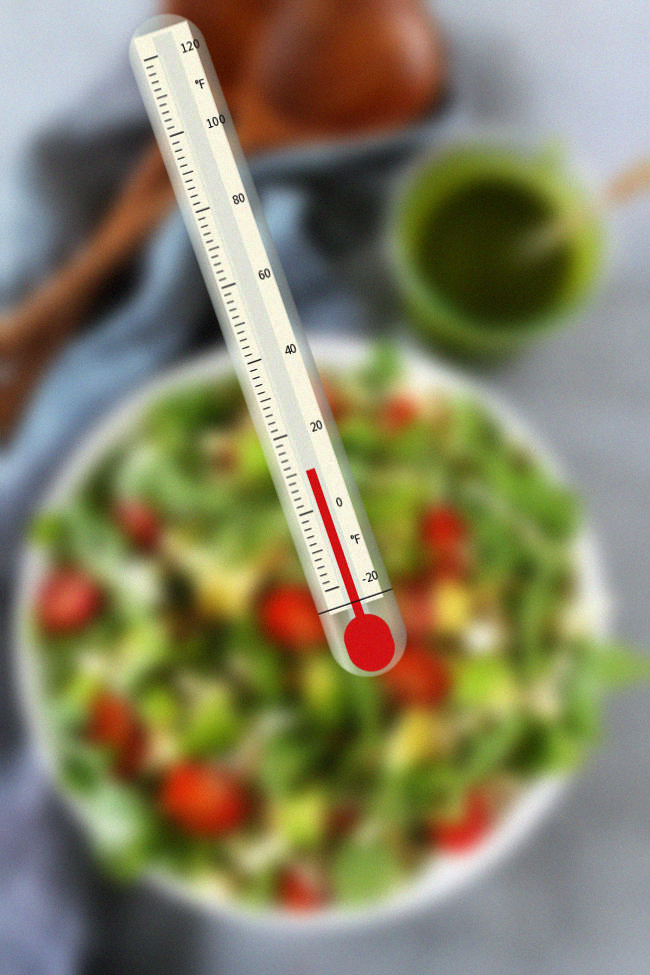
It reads 10,°F
